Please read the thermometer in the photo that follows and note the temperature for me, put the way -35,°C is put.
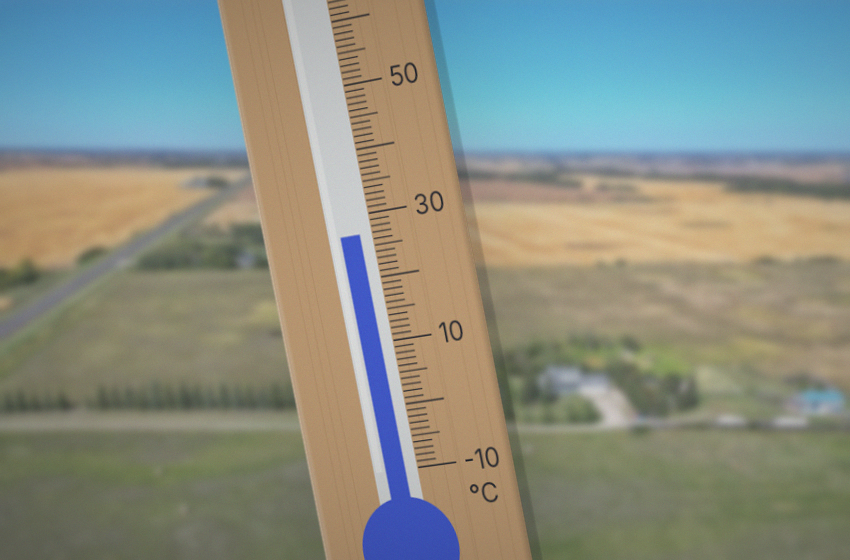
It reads 27,°C
